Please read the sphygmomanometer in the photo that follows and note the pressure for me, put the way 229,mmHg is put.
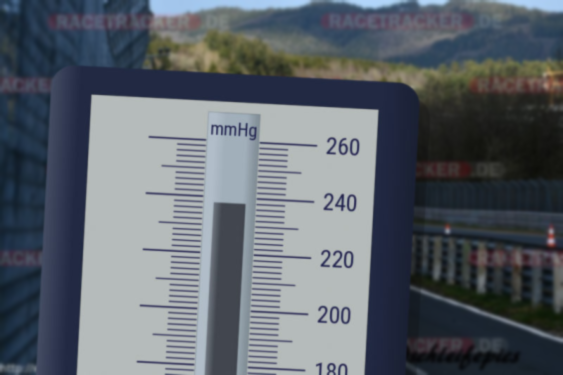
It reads 238,mmHg
